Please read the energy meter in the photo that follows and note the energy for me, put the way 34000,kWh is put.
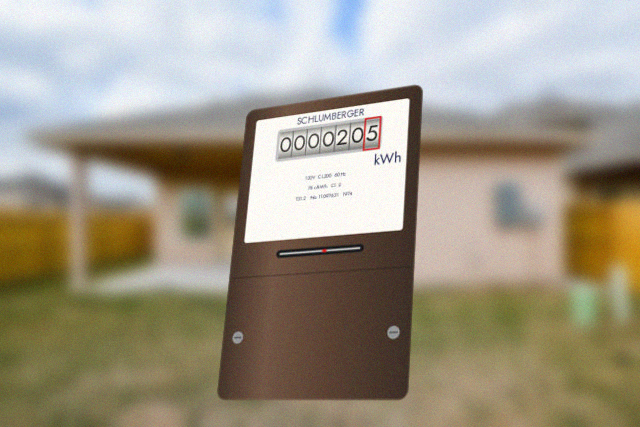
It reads 20.5,kWh
